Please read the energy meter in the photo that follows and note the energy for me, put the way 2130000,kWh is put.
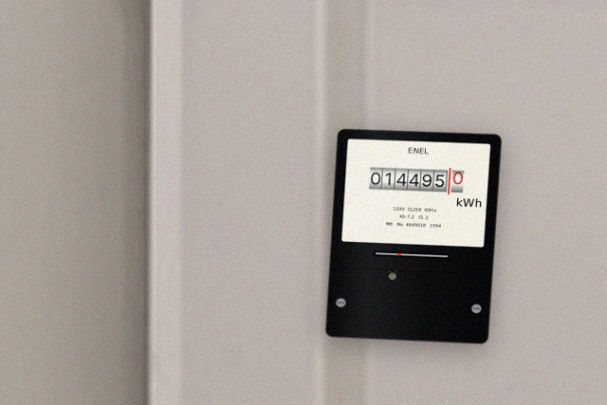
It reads 14495.0,kWh
